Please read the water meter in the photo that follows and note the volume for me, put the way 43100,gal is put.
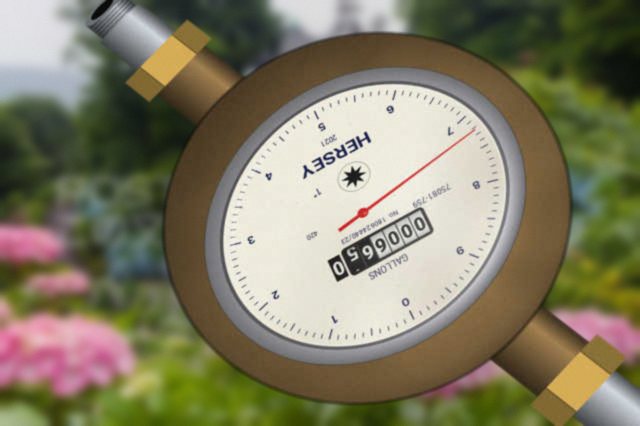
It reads 6647.2,gal
